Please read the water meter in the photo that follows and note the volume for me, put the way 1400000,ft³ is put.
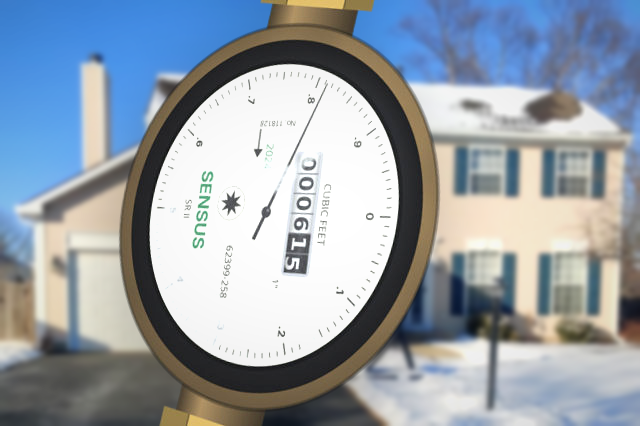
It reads 614.81,ft³
